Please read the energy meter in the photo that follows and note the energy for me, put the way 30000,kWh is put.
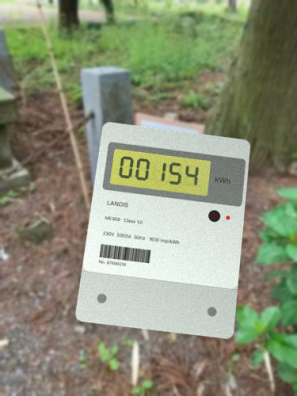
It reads 154,kWh
